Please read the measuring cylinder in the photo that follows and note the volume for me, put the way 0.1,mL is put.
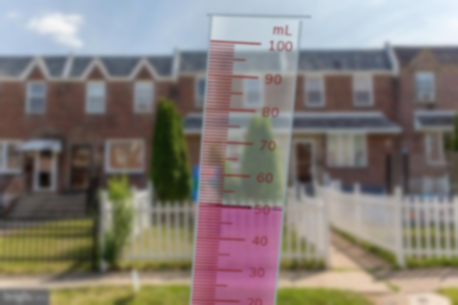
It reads 50,mL
